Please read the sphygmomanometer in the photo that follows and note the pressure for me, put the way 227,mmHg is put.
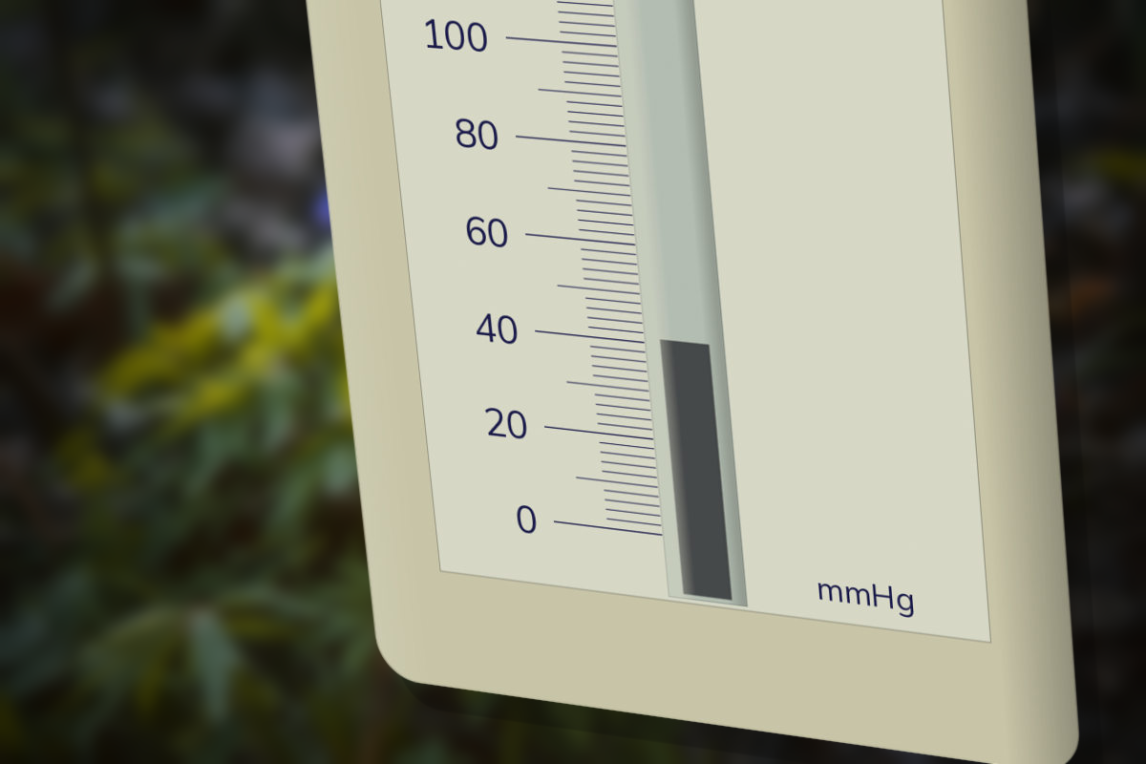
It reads 41,mmHg
